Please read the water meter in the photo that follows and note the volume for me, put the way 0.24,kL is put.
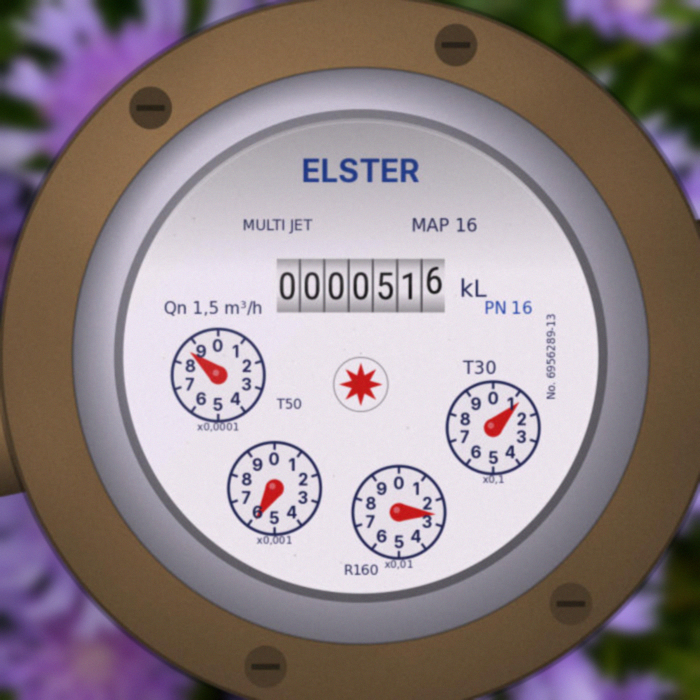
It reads 516.1258,kL
